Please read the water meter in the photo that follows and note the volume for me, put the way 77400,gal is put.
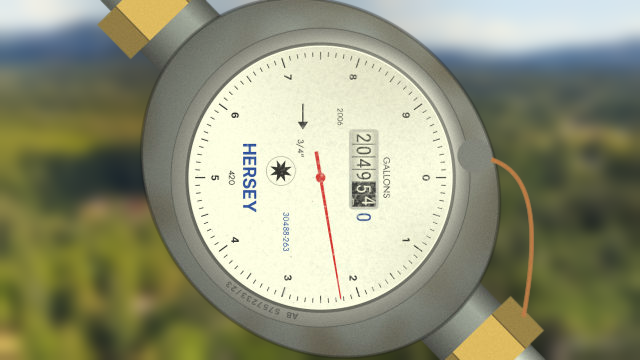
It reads 2049542.2,gal
